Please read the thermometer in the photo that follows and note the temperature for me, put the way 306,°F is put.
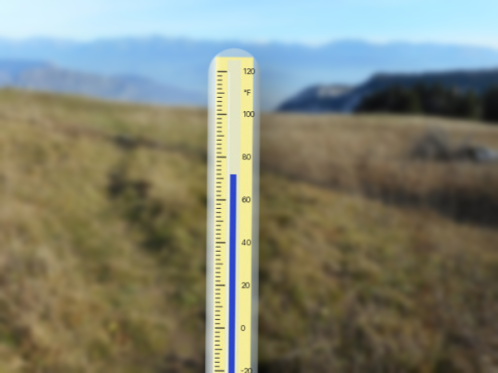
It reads 72,°F
